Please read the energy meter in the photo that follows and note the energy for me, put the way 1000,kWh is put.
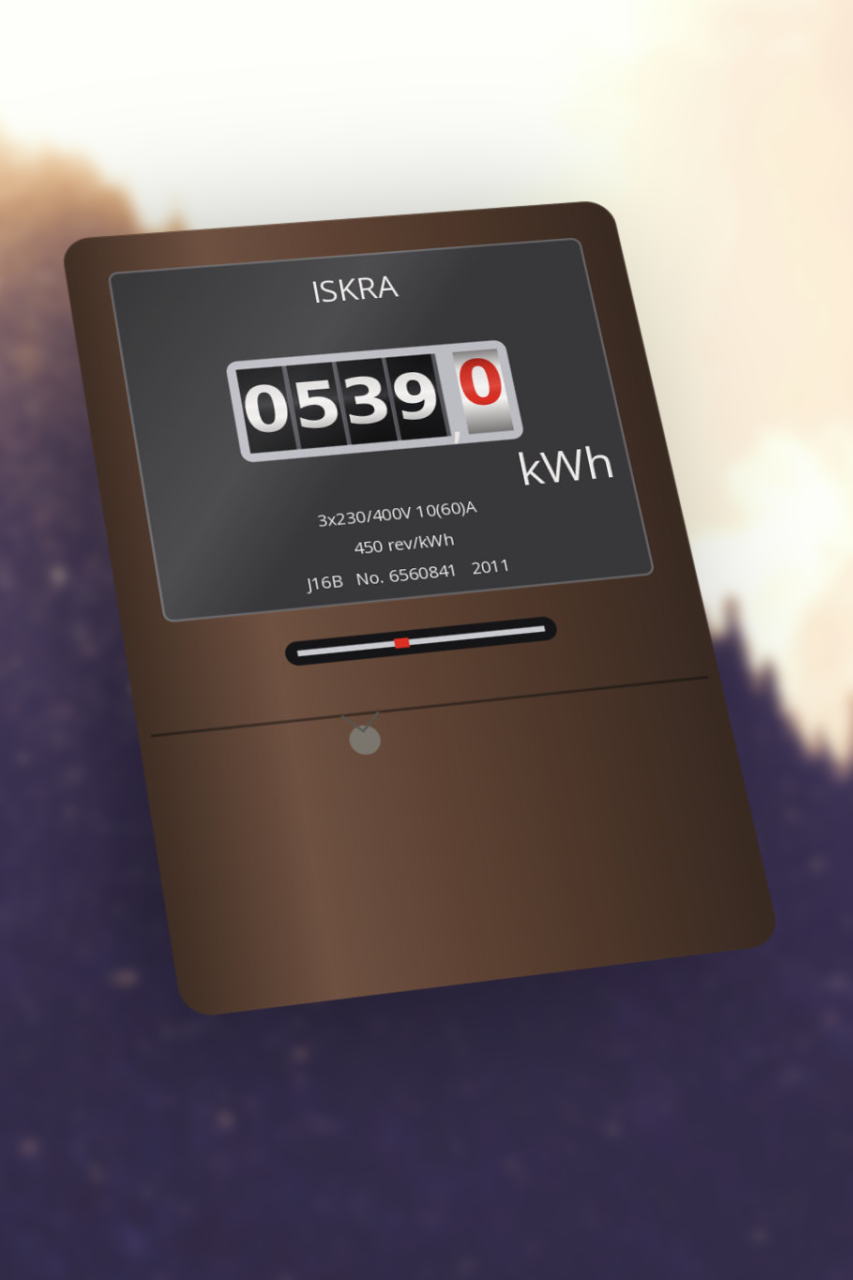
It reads 539.0,kWh
